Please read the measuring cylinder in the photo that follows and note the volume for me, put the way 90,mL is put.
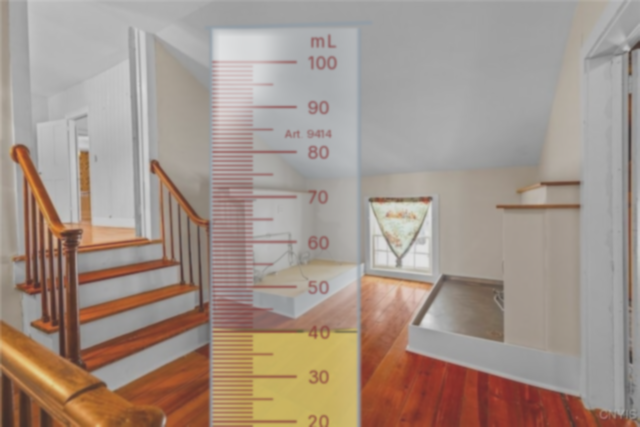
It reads 40,mL
